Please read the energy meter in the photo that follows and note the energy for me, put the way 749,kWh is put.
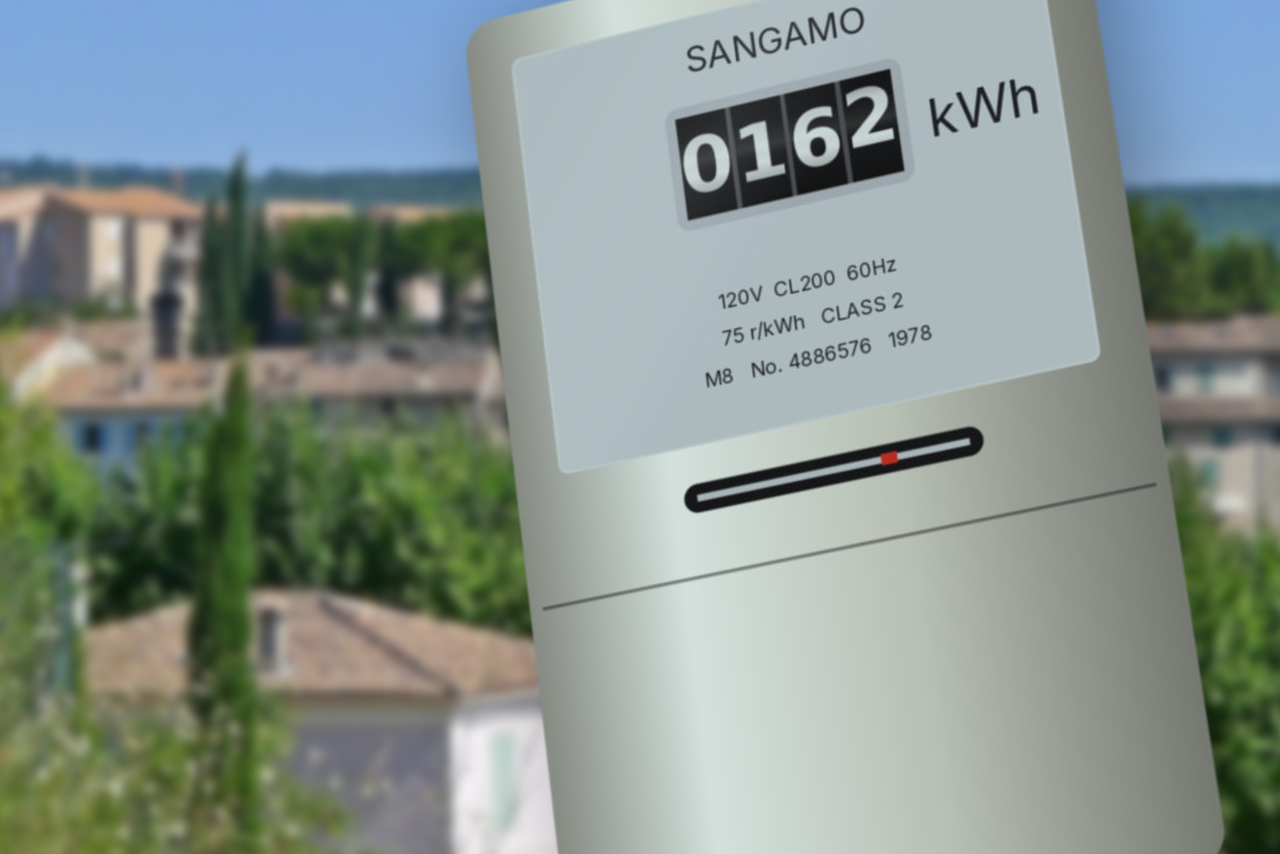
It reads 162,kWh
